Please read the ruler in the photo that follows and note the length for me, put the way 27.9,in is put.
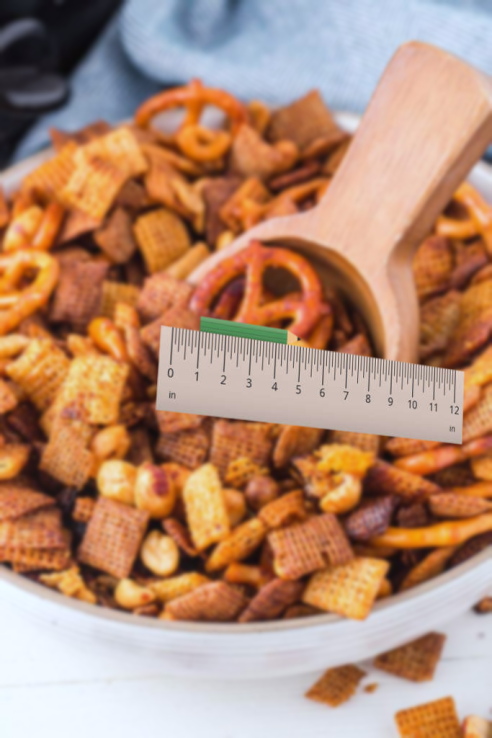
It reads 4,in
